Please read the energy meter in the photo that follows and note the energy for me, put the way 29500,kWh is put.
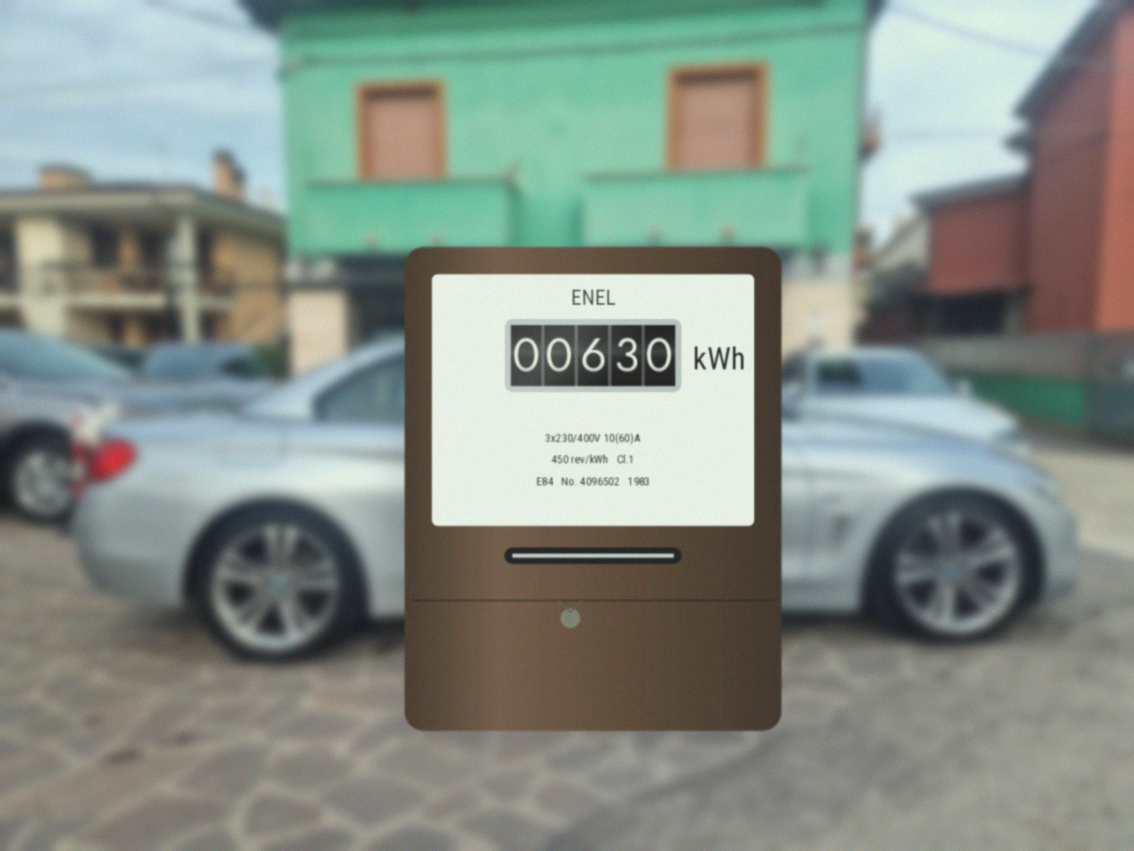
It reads 630,kWh
